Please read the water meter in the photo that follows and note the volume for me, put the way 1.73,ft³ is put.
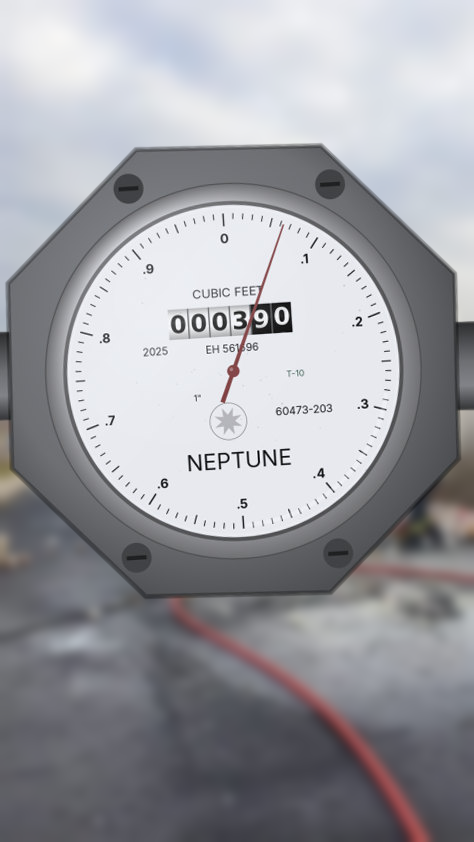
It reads 390.06,ft³
